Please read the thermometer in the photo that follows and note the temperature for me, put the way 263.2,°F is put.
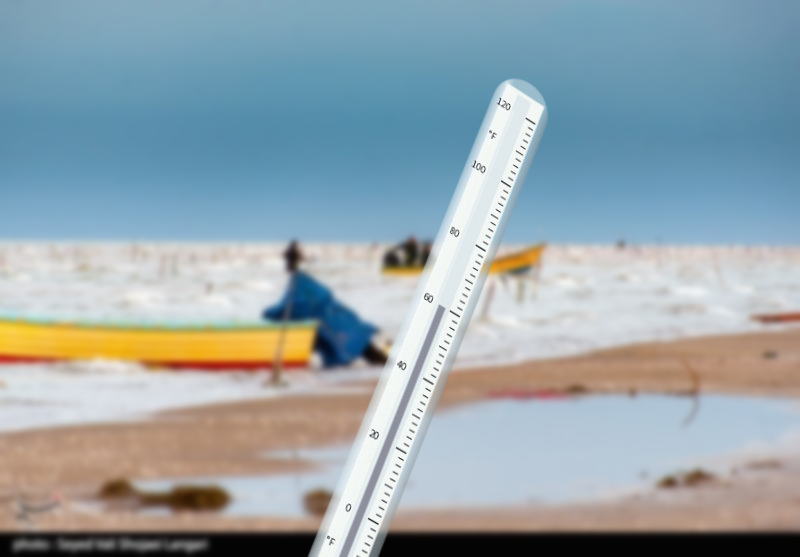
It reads 60,°F
